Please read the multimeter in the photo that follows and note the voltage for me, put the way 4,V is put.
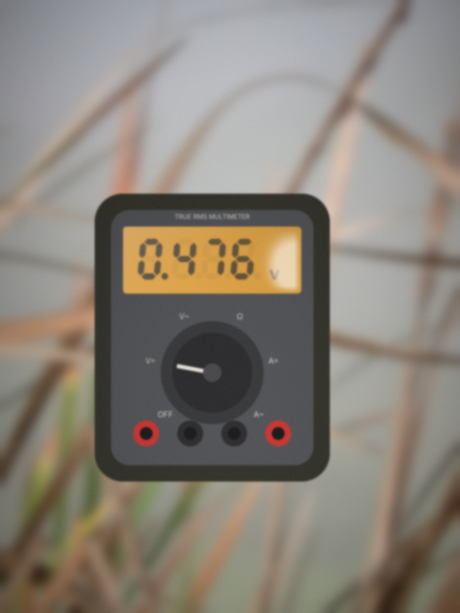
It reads 0.476,V
